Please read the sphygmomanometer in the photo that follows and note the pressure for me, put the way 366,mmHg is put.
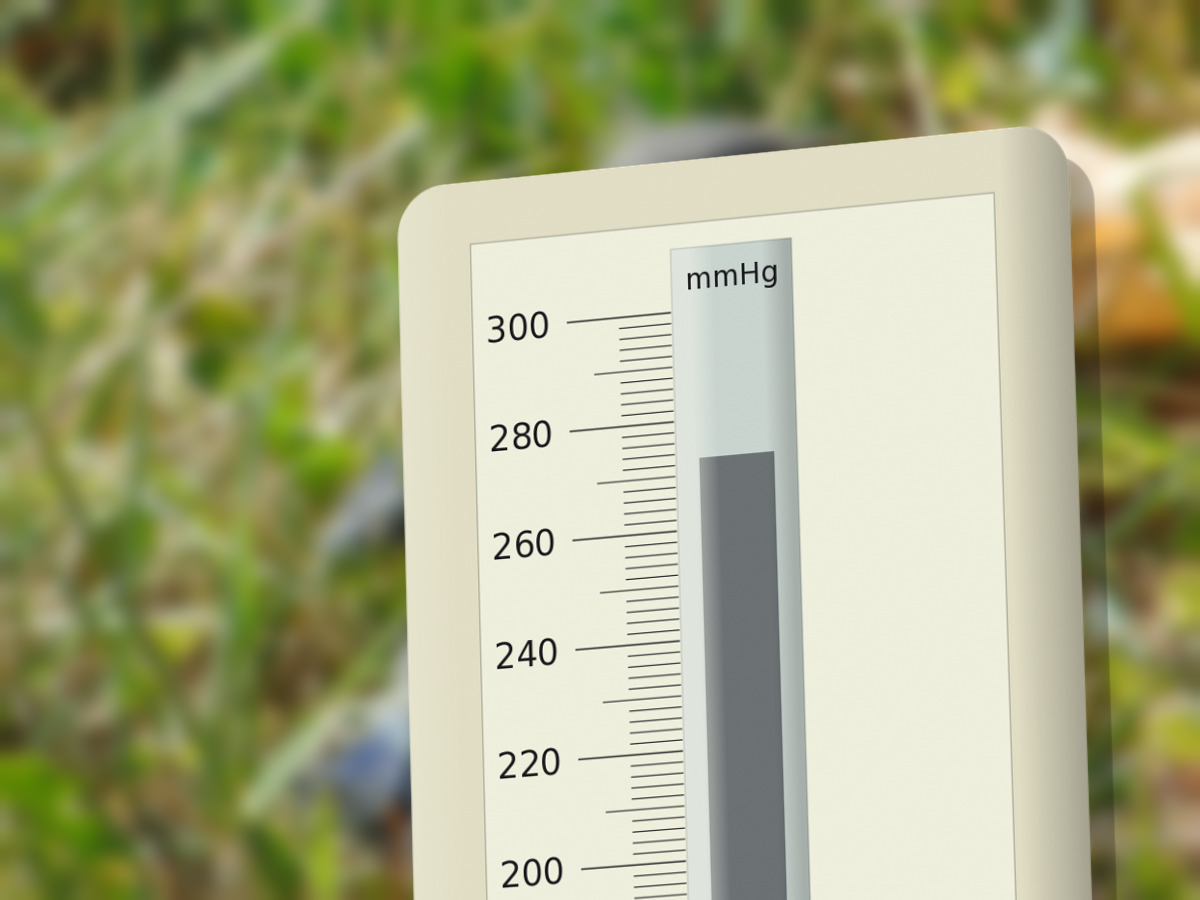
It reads 273,mmHg
